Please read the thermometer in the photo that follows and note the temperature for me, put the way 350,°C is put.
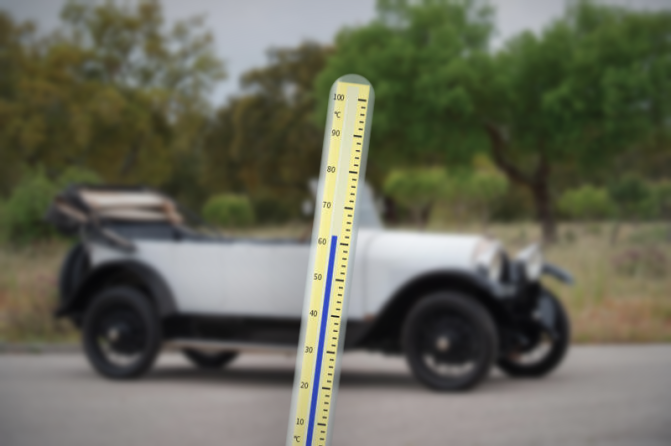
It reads 62,°C
